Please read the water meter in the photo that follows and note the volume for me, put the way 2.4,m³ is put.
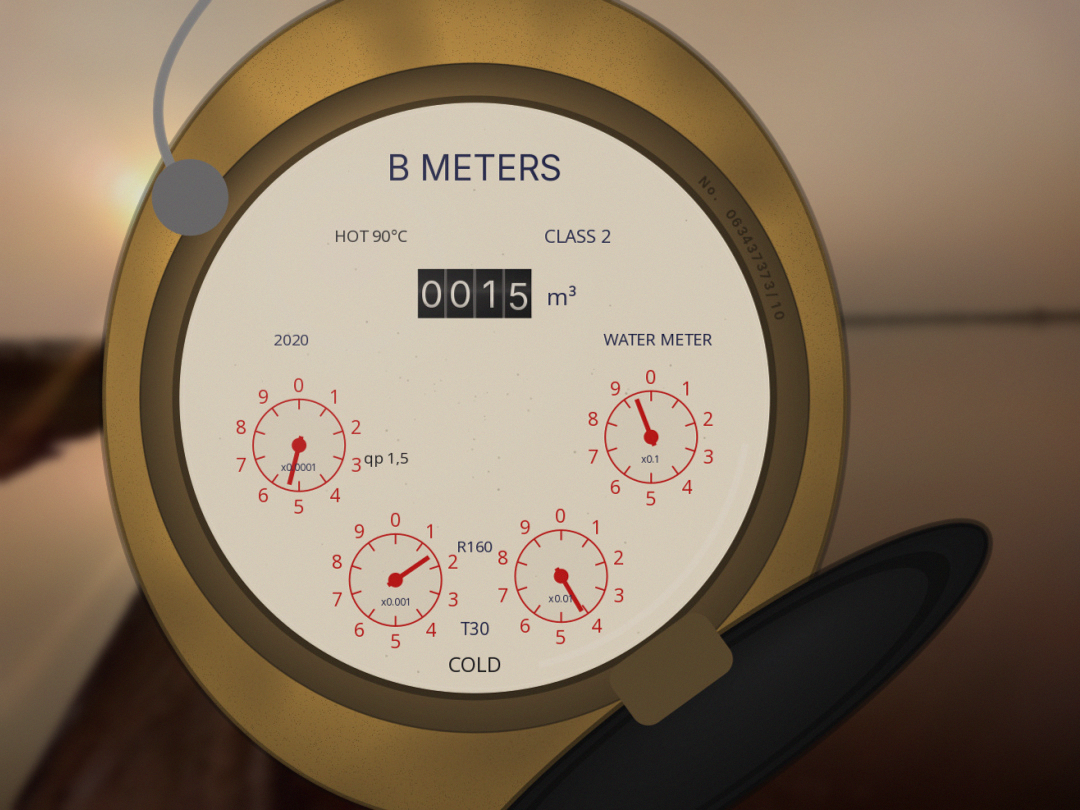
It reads 14.9415,m³
